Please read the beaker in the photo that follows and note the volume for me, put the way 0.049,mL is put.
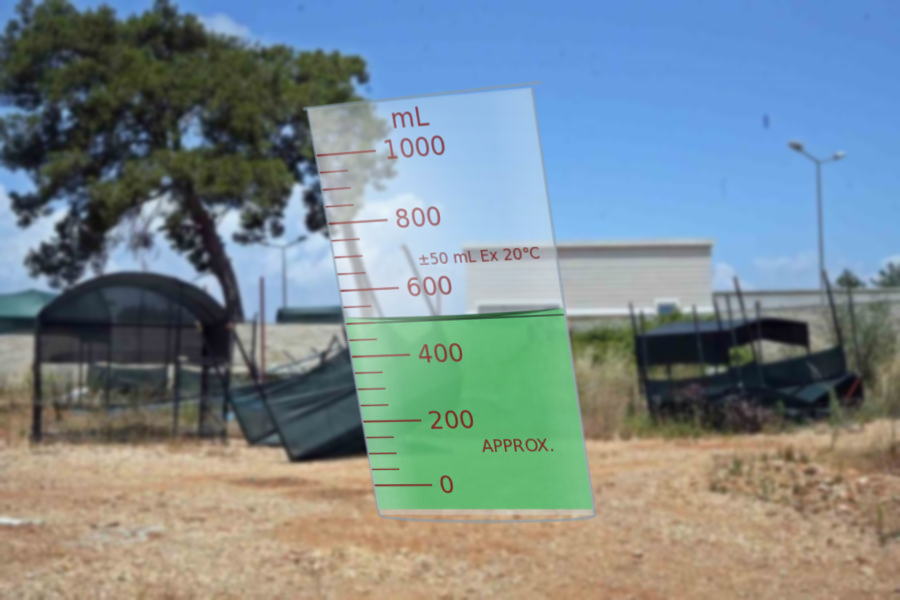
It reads 500,mL
